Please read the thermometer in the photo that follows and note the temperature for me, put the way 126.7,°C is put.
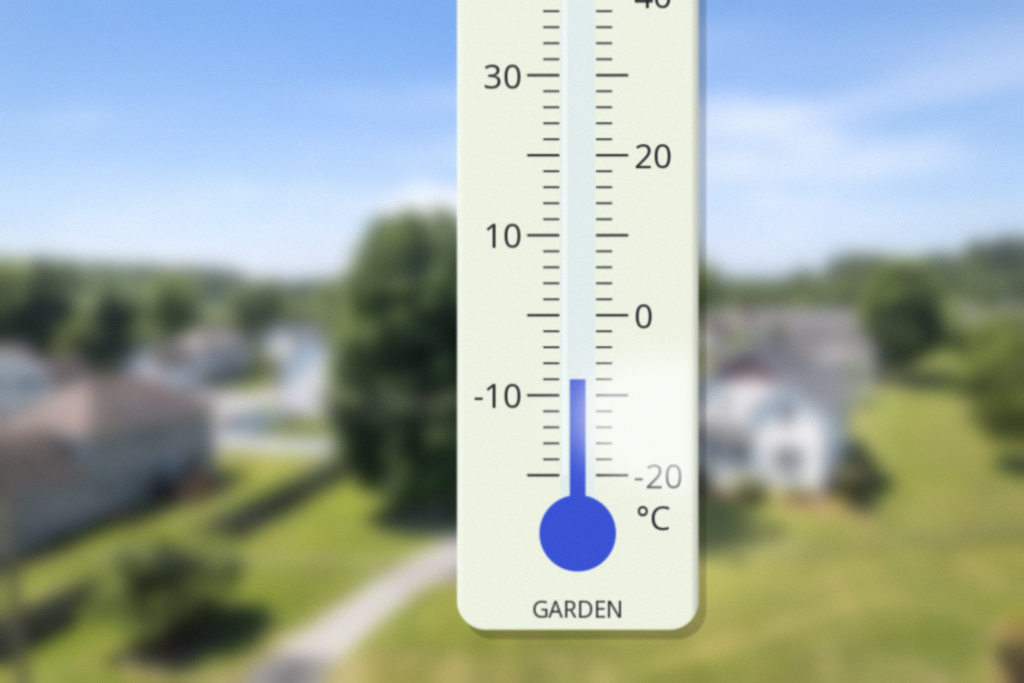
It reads -8,°C
